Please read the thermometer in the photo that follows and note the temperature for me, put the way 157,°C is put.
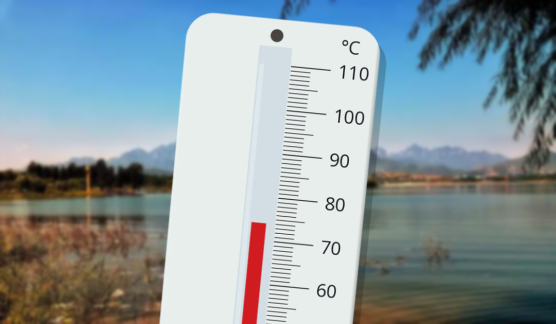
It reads 74,°C
